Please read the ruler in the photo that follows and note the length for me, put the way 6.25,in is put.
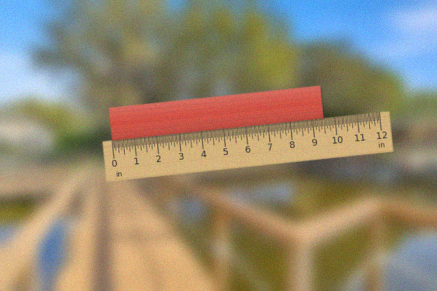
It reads 9.5,in
